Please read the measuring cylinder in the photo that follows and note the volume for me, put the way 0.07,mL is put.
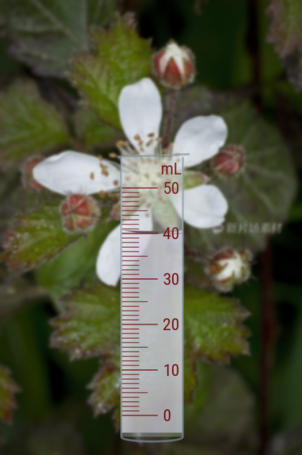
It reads 40,mL
